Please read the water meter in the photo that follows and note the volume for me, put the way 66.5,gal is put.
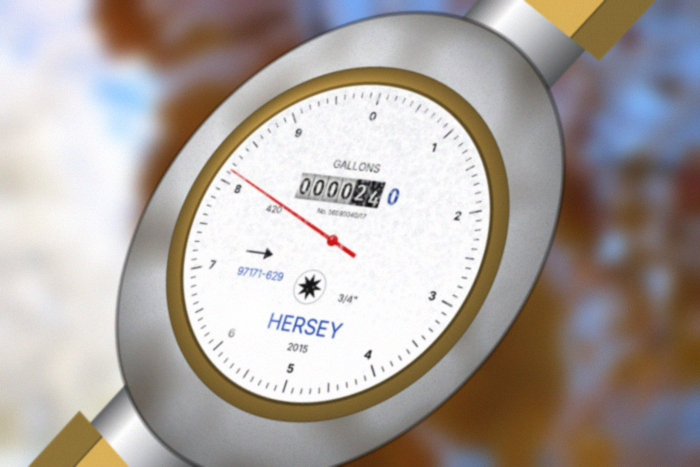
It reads 238.1,gal
